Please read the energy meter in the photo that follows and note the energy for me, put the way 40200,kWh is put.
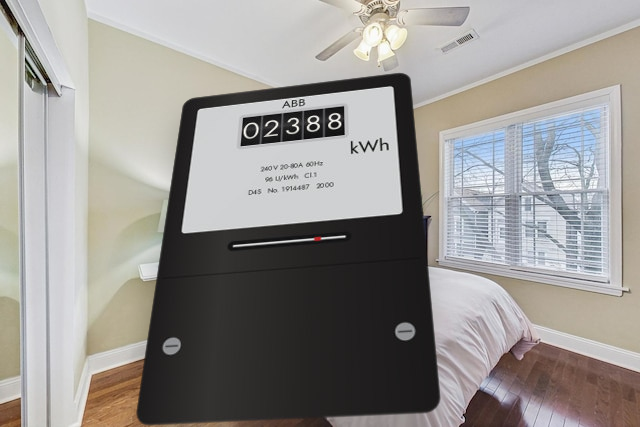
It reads 2388,kWh
